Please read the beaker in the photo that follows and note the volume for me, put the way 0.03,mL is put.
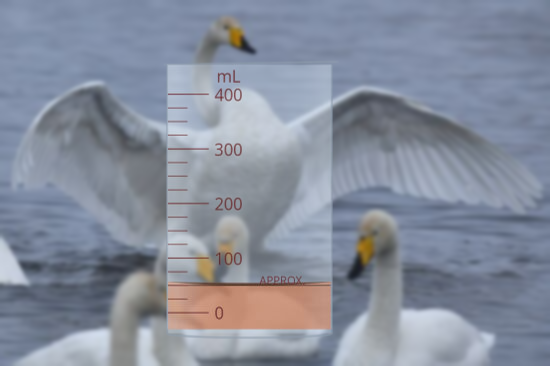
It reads 50,mL
